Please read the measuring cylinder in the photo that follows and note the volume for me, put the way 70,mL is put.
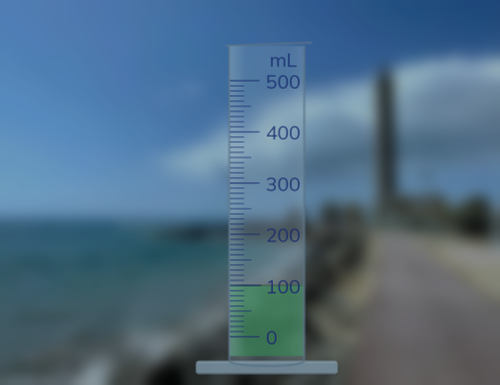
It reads 100,mL
